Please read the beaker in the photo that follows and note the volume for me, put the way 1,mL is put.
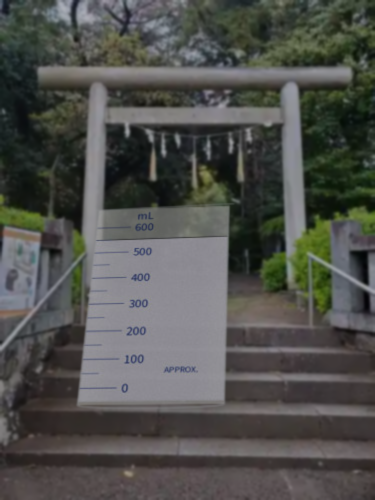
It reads 550,mL
